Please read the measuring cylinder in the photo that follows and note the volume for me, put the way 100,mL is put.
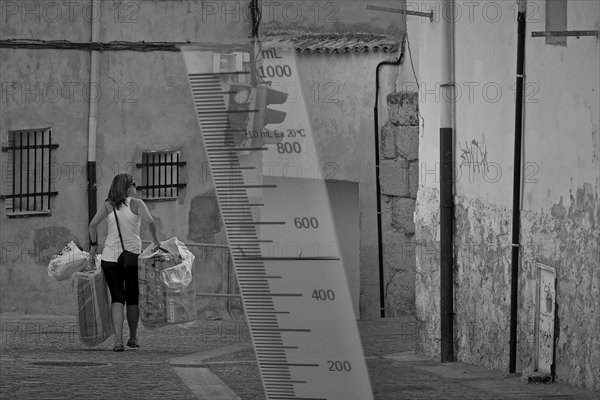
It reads 500,mL
